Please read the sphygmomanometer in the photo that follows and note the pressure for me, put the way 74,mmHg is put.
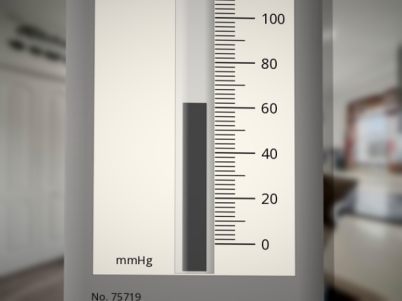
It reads 62,mmHg
